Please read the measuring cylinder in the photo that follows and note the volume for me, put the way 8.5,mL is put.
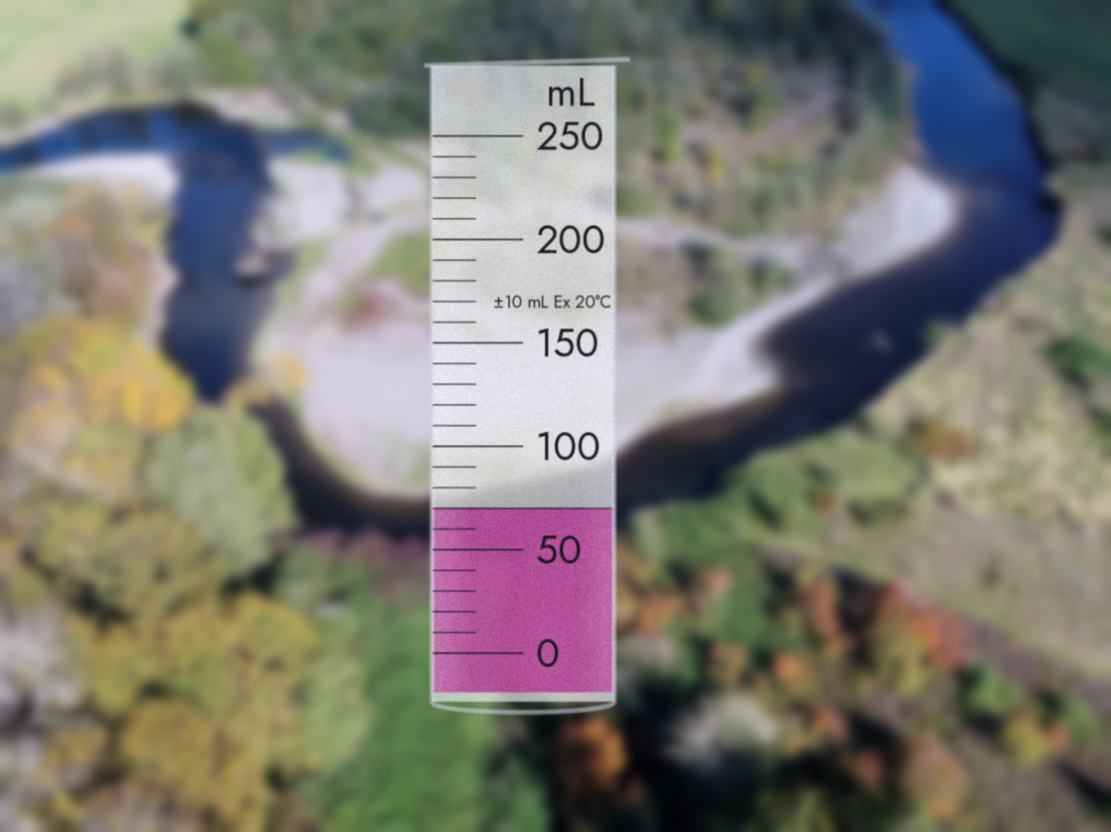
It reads 70,mL
